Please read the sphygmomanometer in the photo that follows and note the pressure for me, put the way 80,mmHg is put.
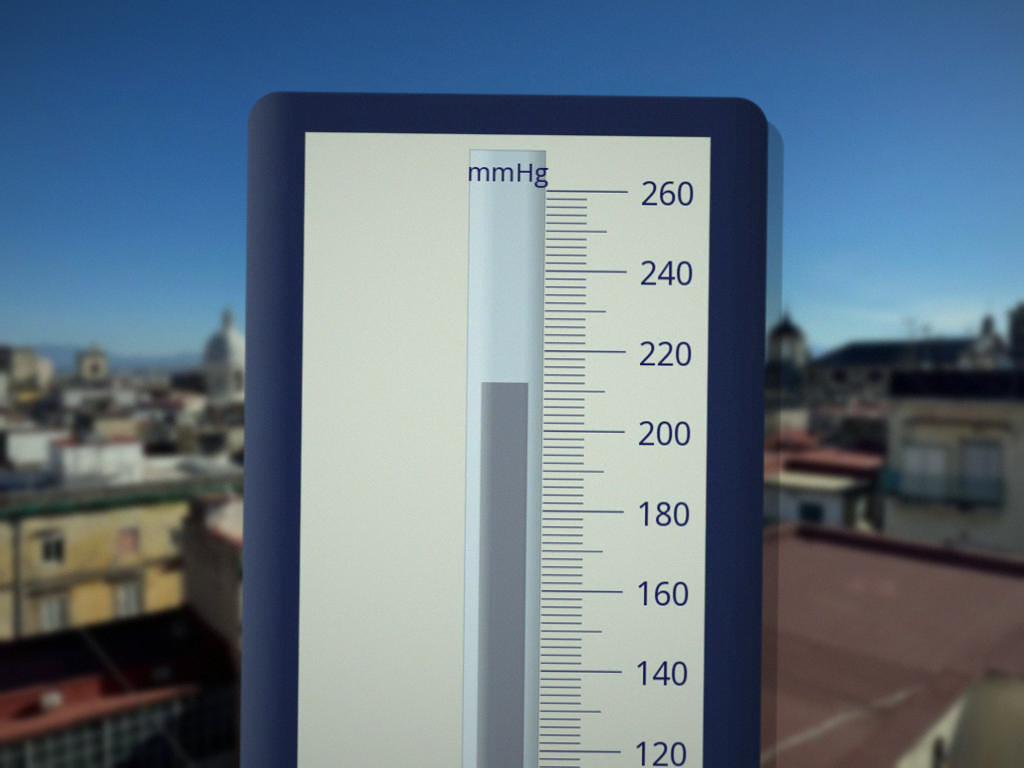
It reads 212,mmHg
